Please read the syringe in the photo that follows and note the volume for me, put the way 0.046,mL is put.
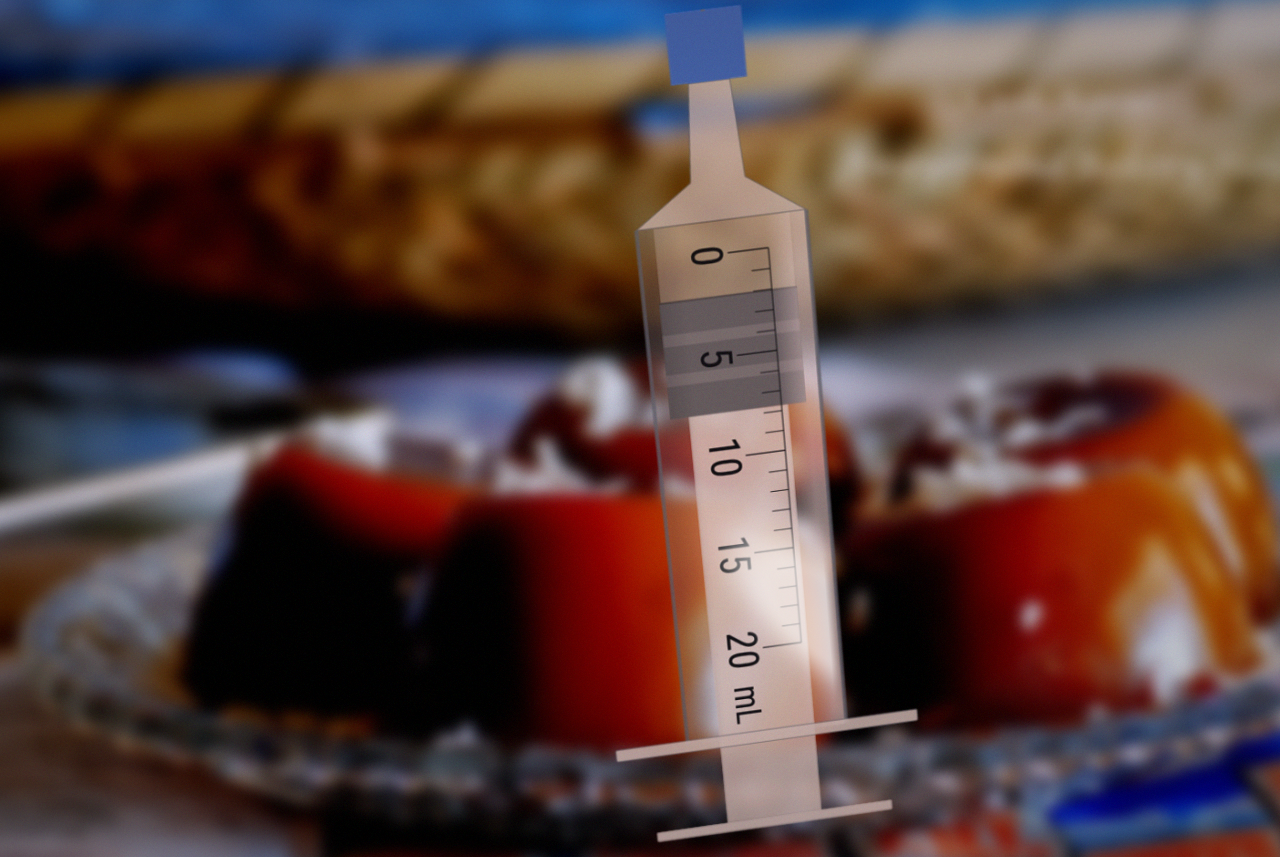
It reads 2,mL
